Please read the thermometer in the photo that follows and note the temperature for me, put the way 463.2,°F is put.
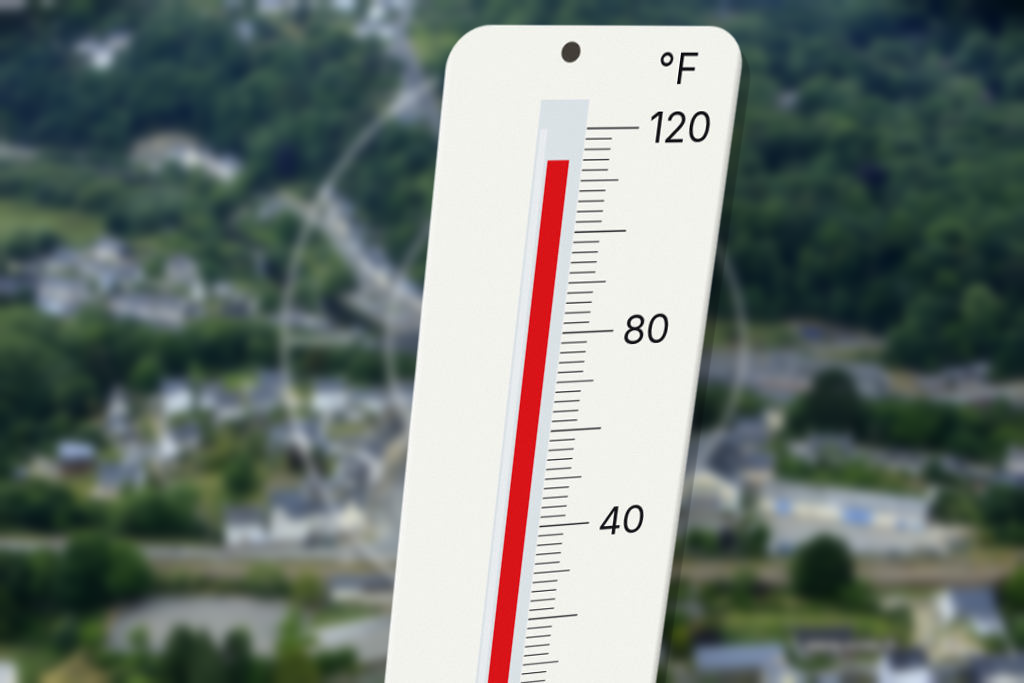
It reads 114,°F
